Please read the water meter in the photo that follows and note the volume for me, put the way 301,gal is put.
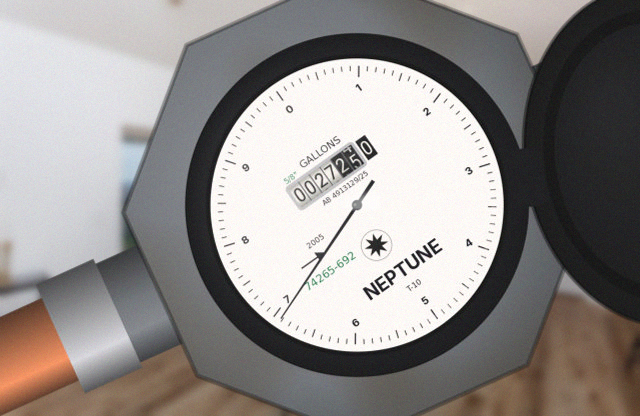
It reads 27246.9,gal
